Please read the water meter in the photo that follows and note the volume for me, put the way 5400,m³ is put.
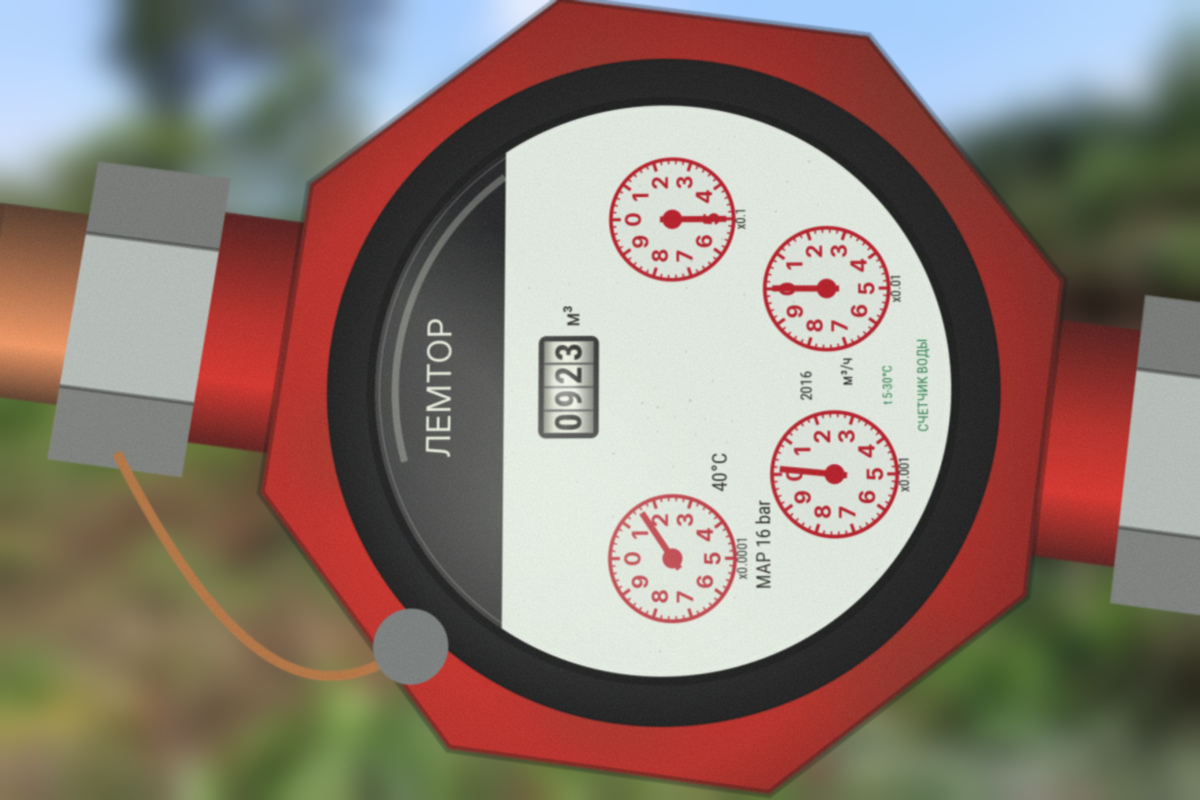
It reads 923.5001,m³
